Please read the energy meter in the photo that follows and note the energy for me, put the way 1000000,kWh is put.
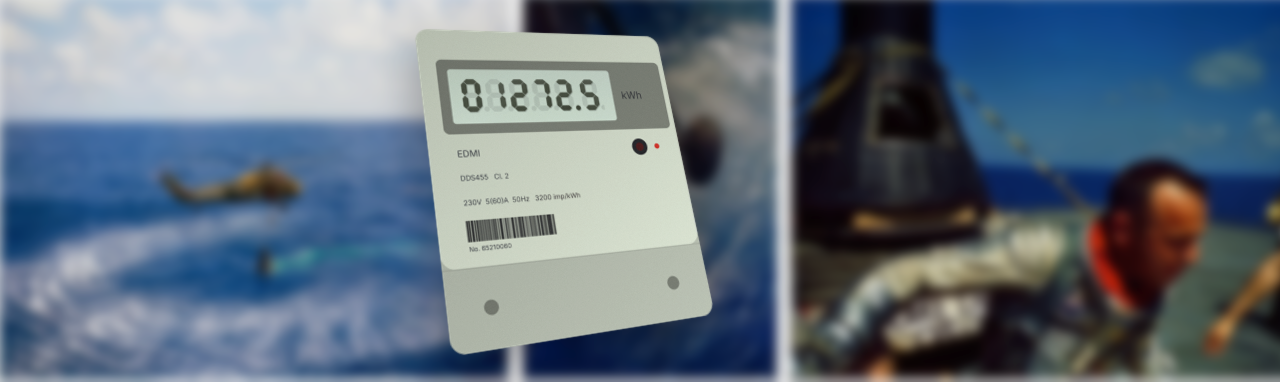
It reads 1272.5,kWh
